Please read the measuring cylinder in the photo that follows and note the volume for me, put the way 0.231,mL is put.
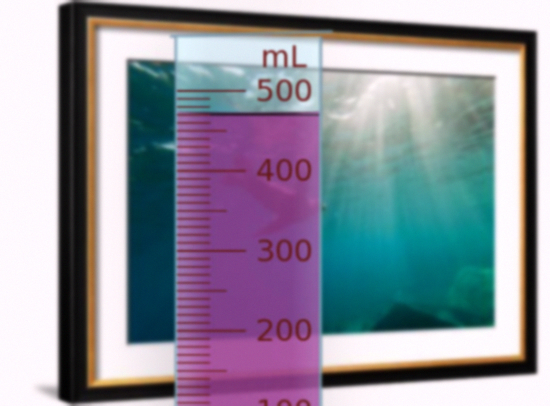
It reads 470,mL
